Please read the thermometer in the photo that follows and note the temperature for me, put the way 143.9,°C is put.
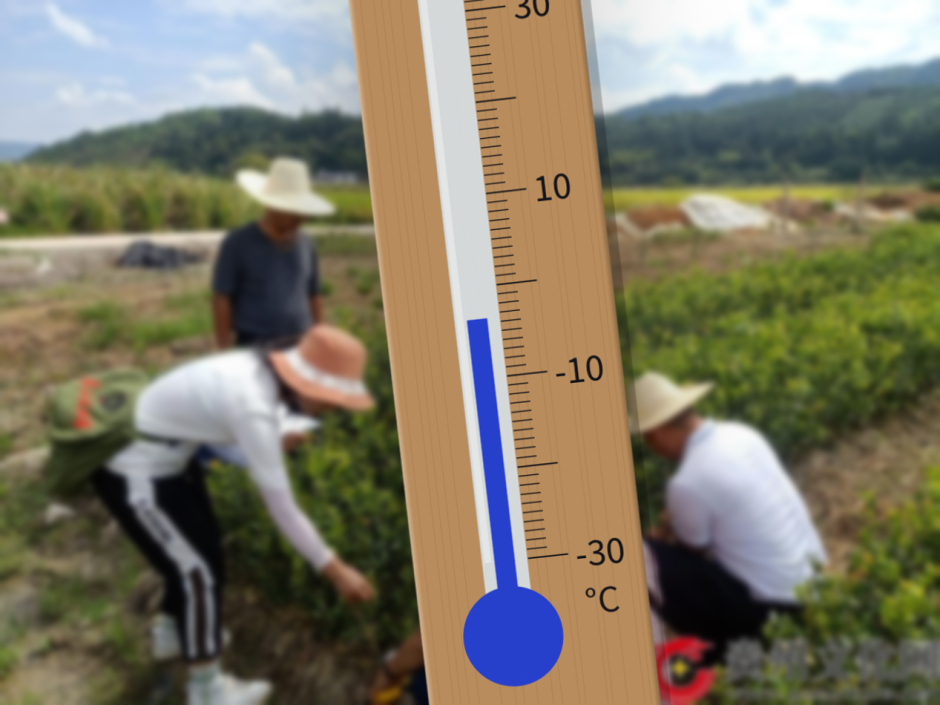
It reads -3.5,°C
